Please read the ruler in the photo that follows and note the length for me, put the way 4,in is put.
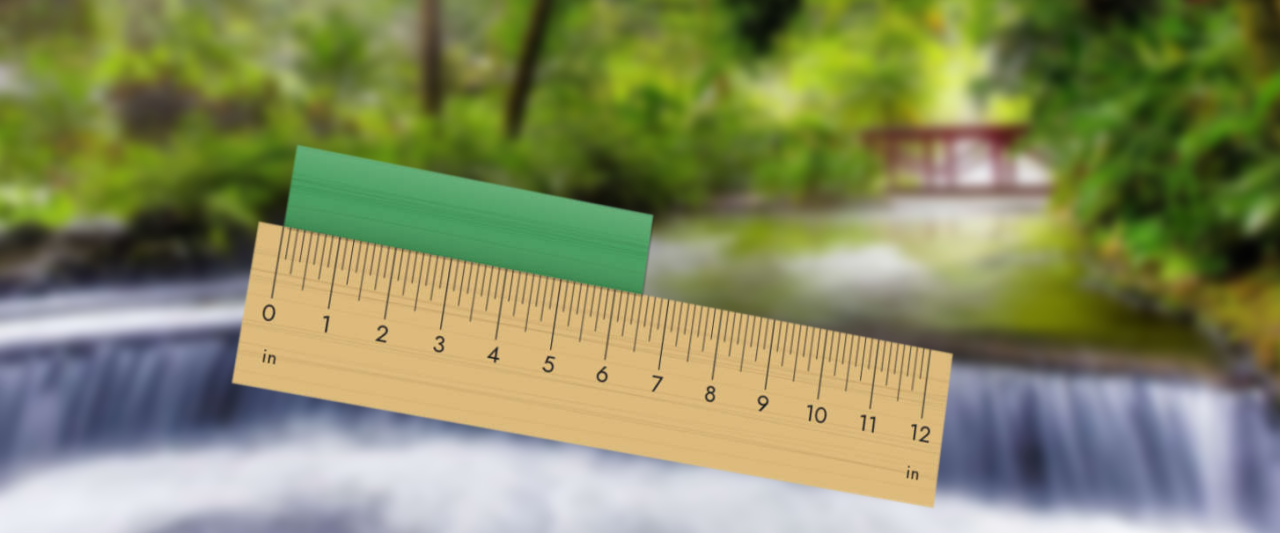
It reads 6.5,in
